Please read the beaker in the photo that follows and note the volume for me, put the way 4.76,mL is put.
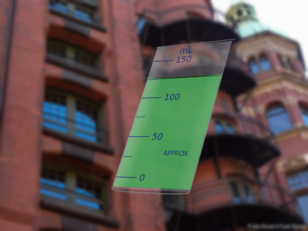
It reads 125,mL
